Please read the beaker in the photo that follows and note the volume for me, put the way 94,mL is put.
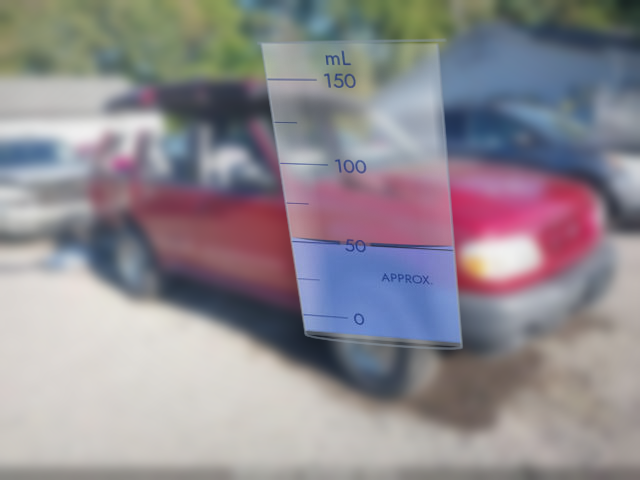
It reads 50,mL
